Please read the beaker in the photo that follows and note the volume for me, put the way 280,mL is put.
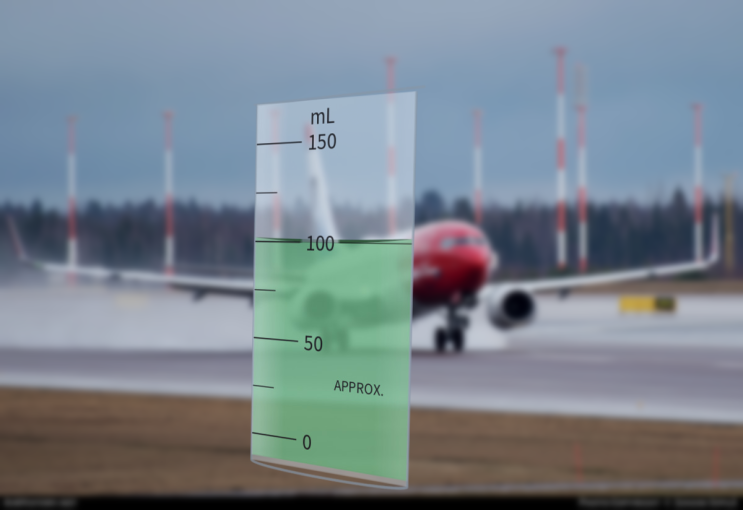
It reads 100,mL
